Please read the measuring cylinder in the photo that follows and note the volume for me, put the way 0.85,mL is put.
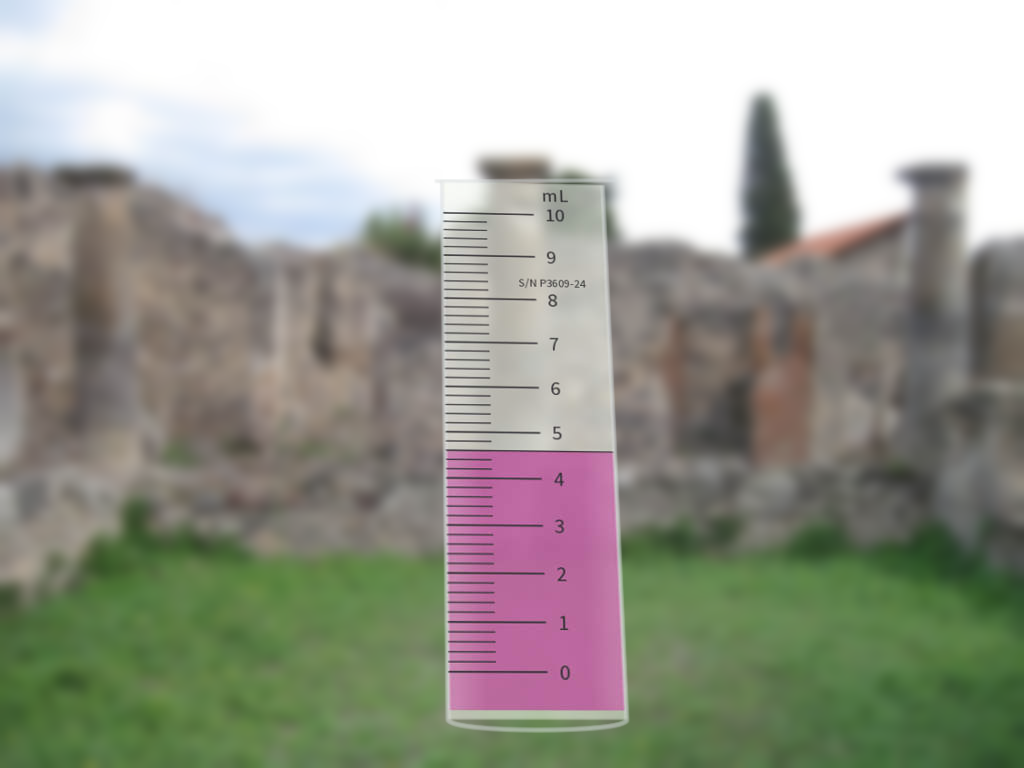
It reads 4.6,mL
